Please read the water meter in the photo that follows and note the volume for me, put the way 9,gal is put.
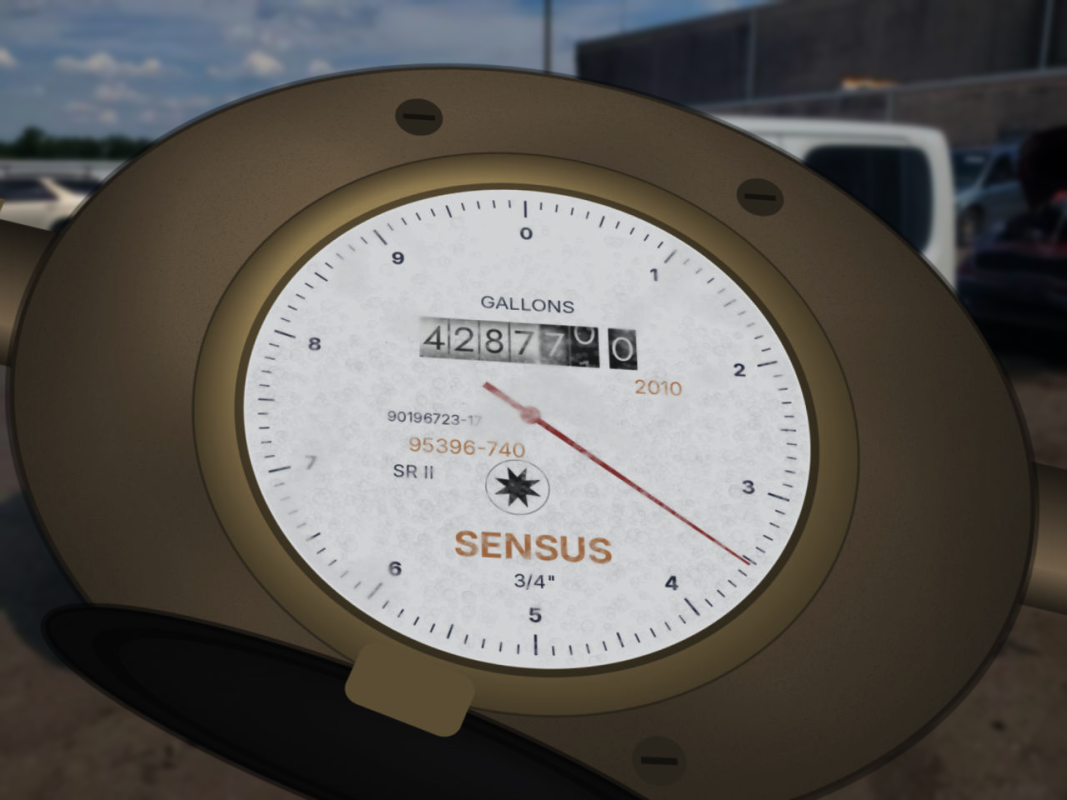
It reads 4287703.5,gal
